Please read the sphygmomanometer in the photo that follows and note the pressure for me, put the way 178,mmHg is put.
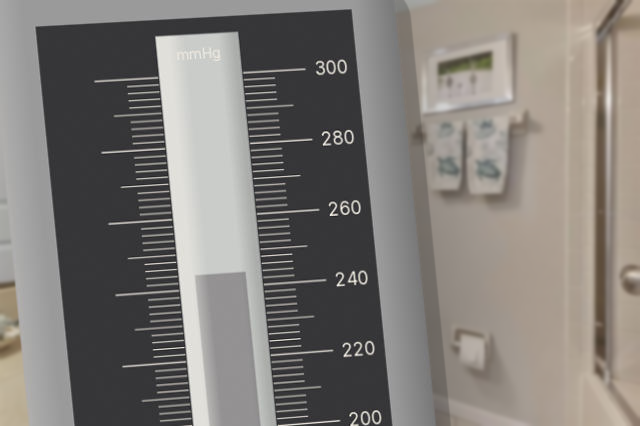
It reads 244,mmHg
